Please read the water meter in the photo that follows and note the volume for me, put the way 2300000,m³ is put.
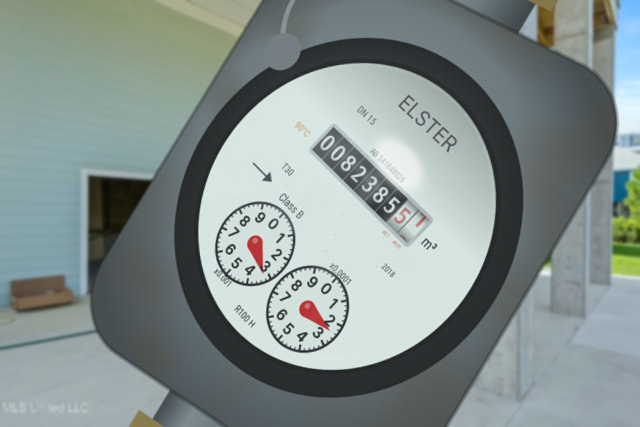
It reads 82385.5132,m³
